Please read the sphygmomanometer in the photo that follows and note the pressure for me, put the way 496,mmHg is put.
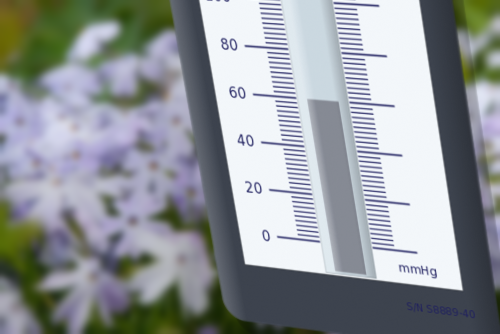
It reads 60,mmHg
